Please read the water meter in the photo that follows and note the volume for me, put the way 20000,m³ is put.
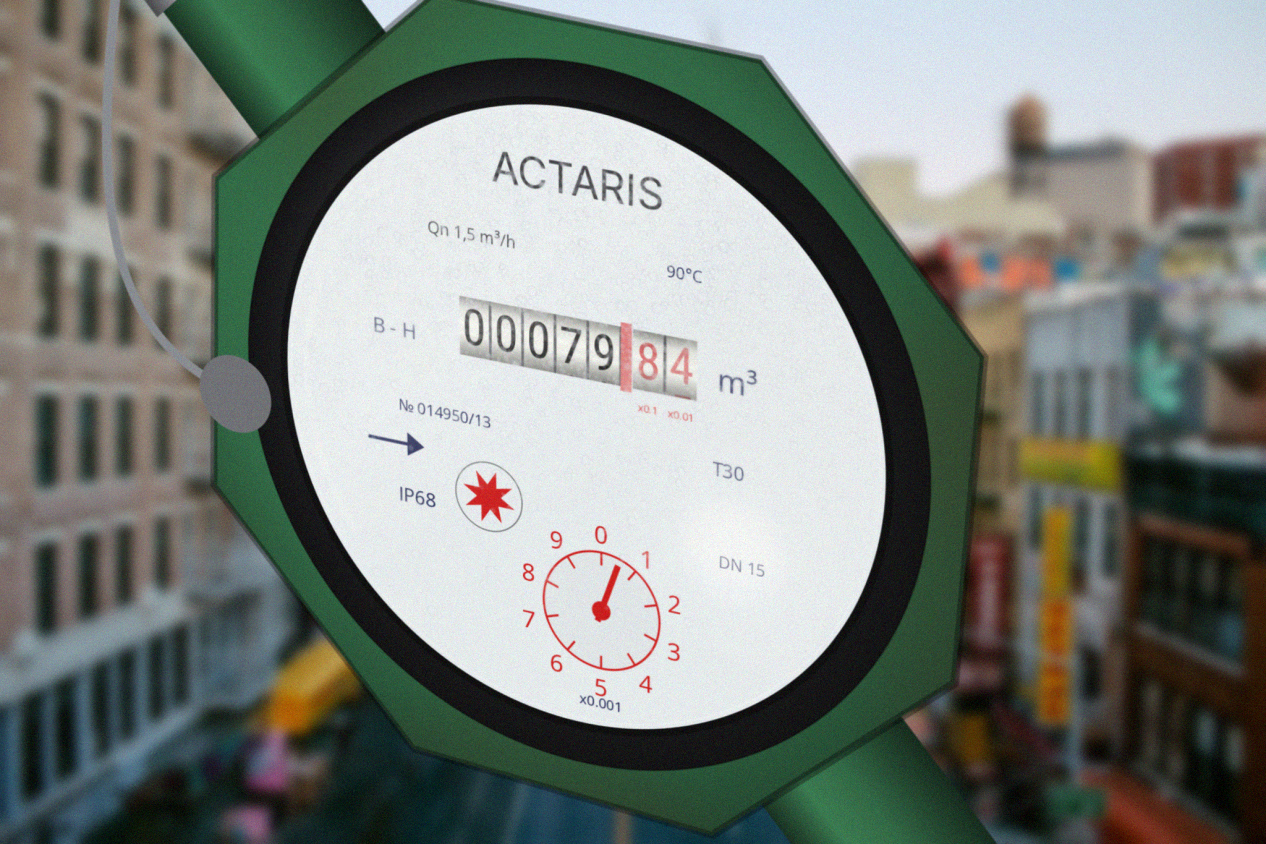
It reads 79.840,m³
